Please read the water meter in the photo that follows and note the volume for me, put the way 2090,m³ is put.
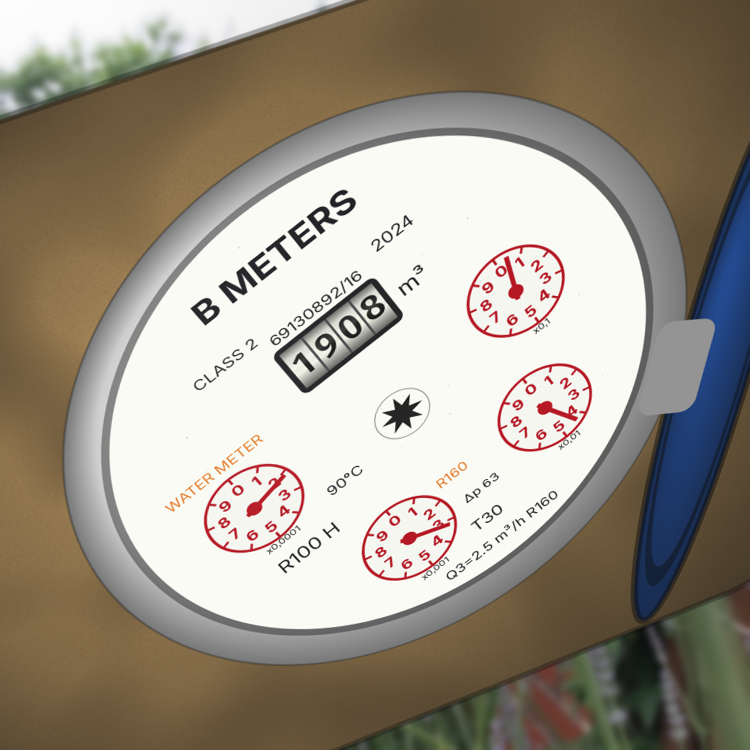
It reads 1908.0432,m³
